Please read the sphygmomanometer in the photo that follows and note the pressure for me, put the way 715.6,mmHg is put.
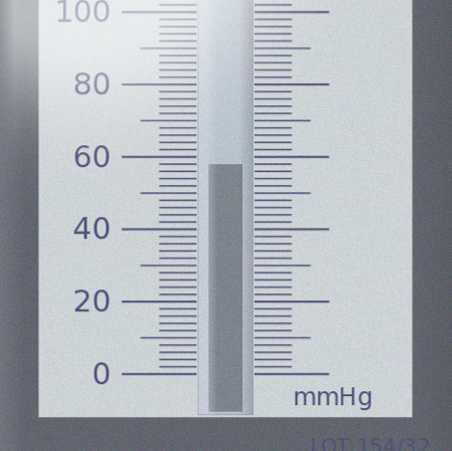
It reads 58,mmHg
